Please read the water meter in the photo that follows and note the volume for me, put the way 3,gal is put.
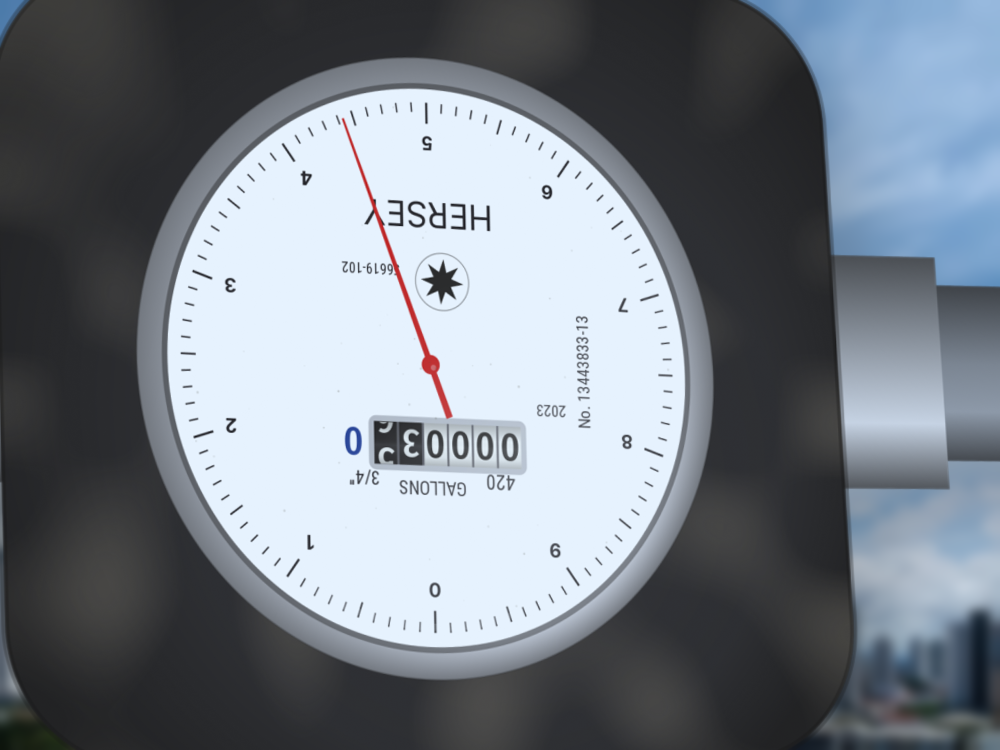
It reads 354.4,gal
